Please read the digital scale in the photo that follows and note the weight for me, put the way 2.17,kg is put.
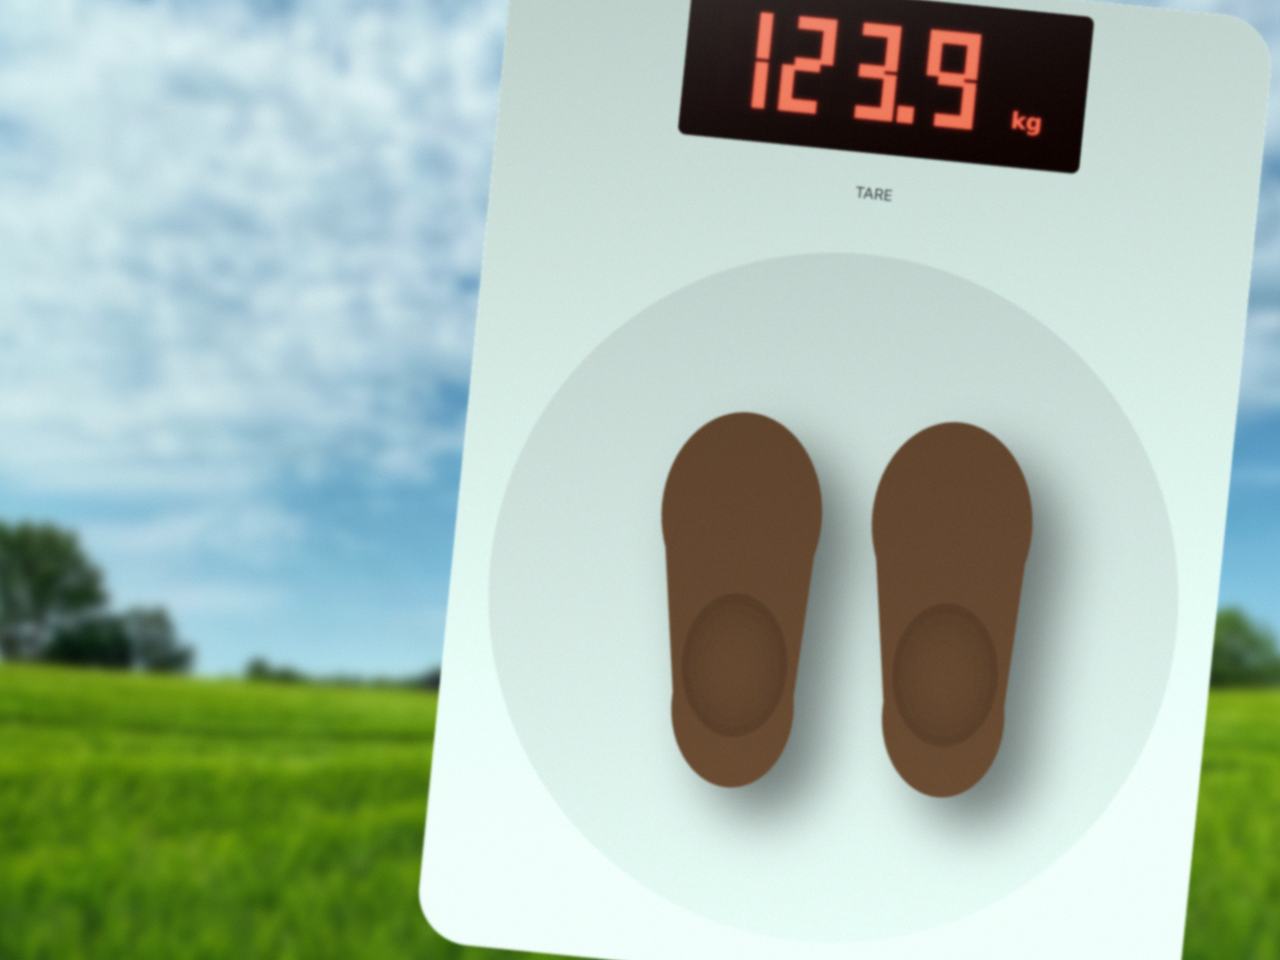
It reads 123.9,kg
